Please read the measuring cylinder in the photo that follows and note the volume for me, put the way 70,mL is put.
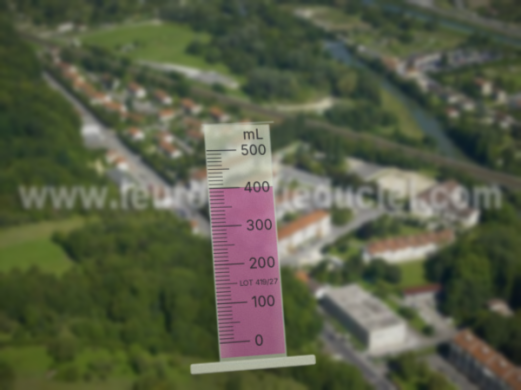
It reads 400,mL
